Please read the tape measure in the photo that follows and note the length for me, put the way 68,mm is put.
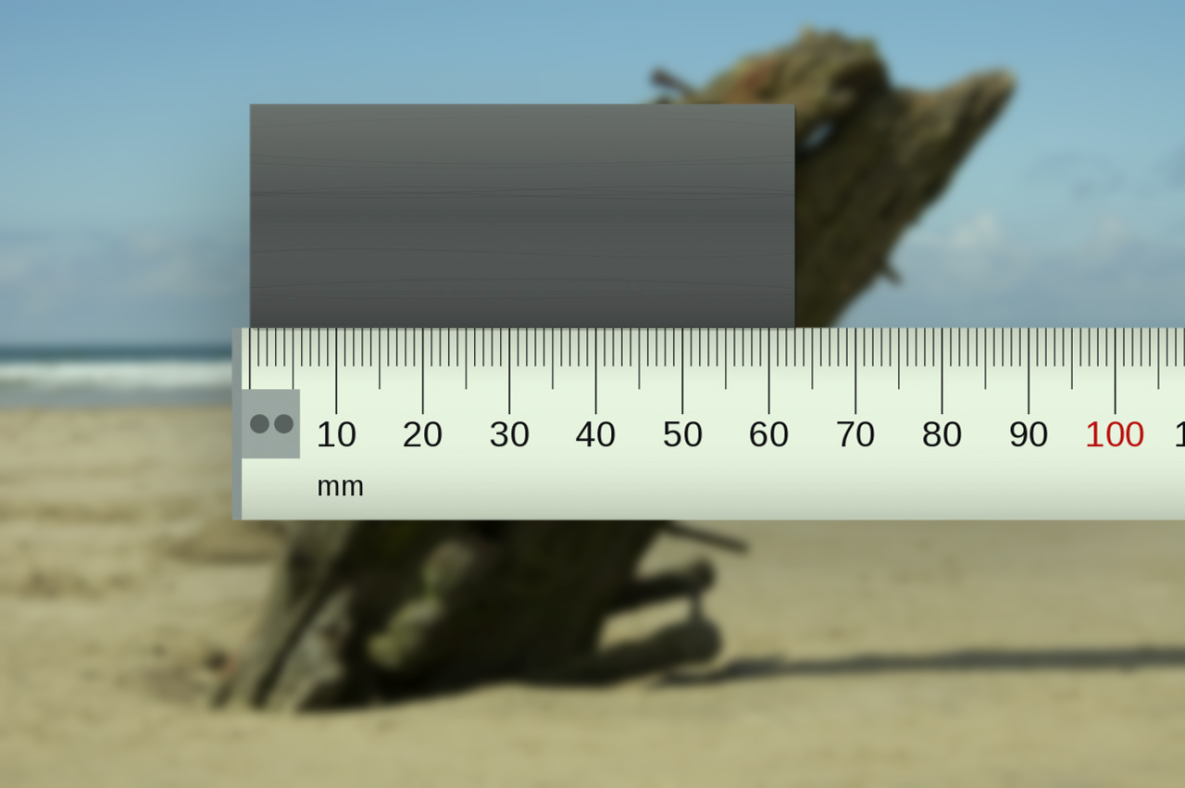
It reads 63,mm
